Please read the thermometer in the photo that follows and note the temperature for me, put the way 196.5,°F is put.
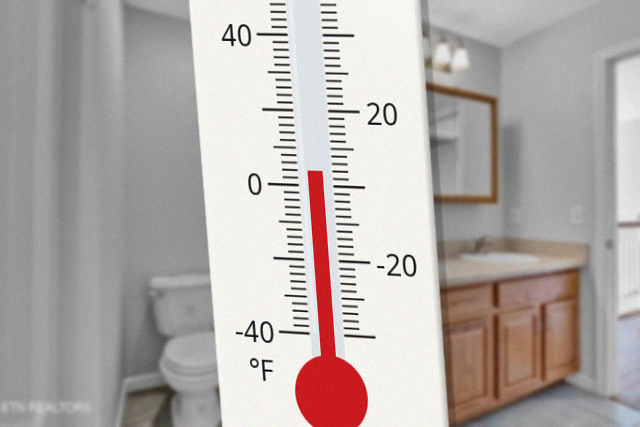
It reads 4,°F
